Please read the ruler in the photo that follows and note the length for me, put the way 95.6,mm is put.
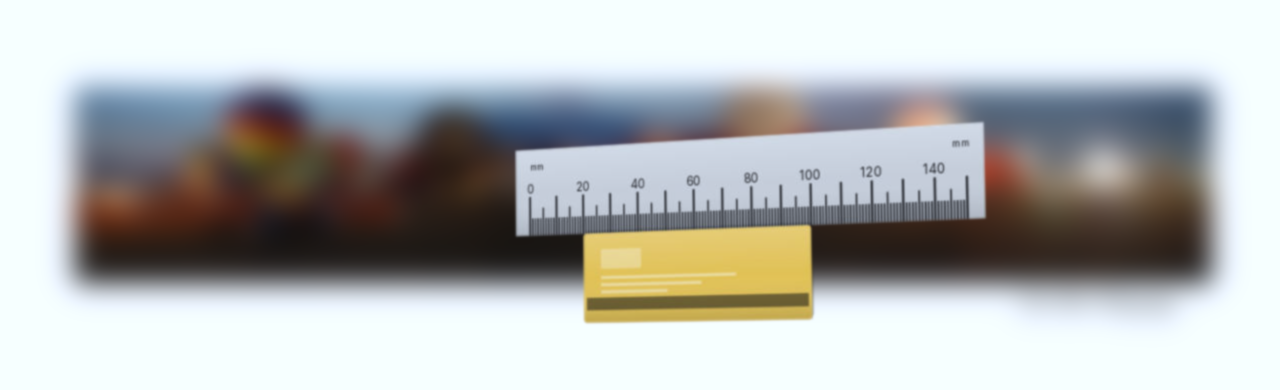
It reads 80,mm
